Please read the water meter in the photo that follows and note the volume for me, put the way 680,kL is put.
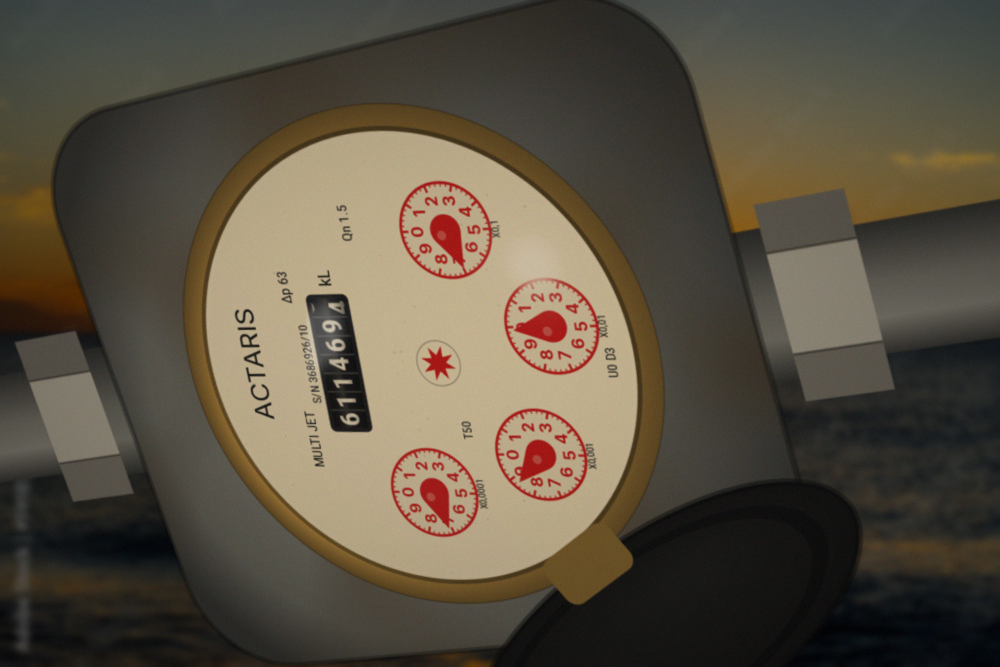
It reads 6114693.6987,kL
